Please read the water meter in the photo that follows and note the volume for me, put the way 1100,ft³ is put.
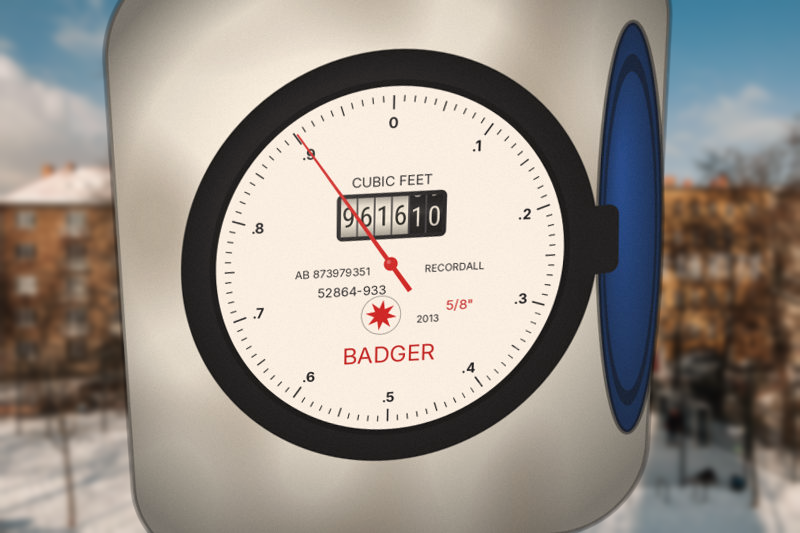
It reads 961609.90,ft³
